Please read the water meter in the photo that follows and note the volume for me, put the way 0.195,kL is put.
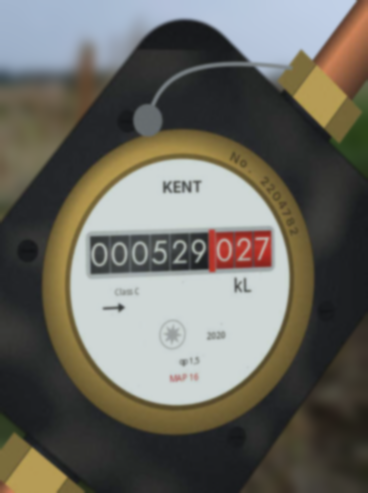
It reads 529.027,kL
